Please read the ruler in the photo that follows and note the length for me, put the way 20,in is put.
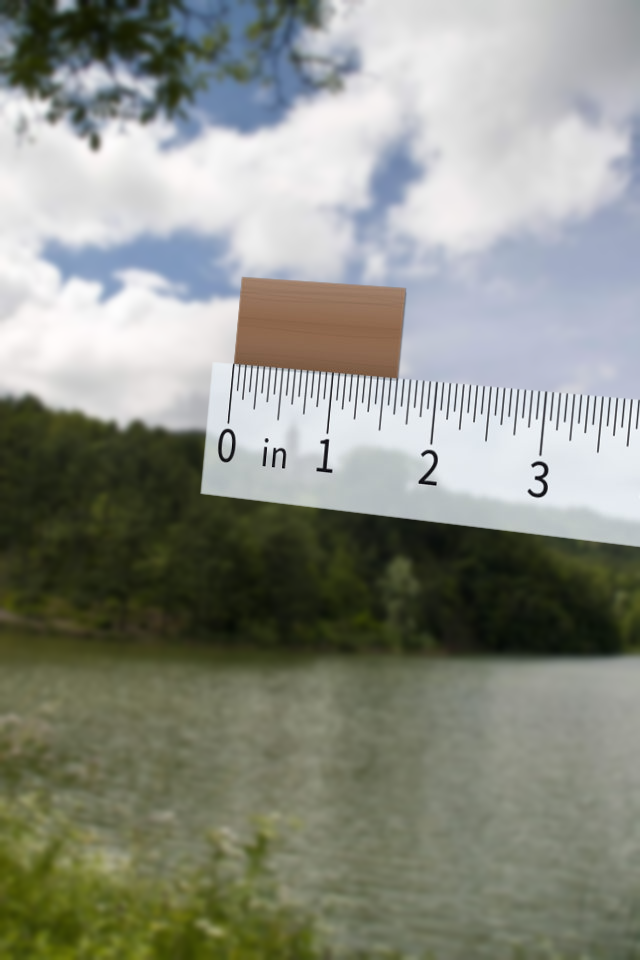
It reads 1.625,in
